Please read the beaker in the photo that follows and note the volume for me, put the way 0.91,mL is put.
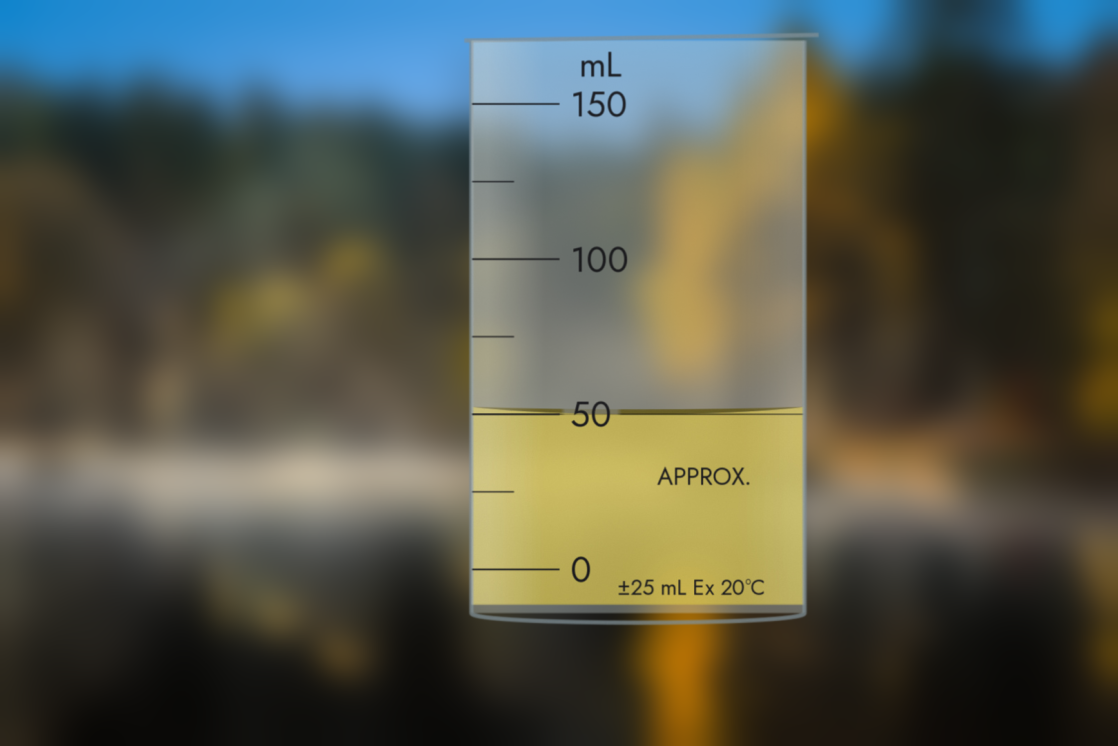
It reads 50,mL
